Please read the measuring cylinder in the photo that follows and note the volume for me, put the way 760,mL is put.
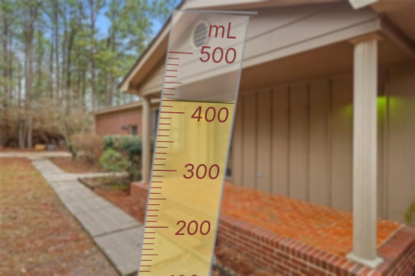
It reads 420,mL
